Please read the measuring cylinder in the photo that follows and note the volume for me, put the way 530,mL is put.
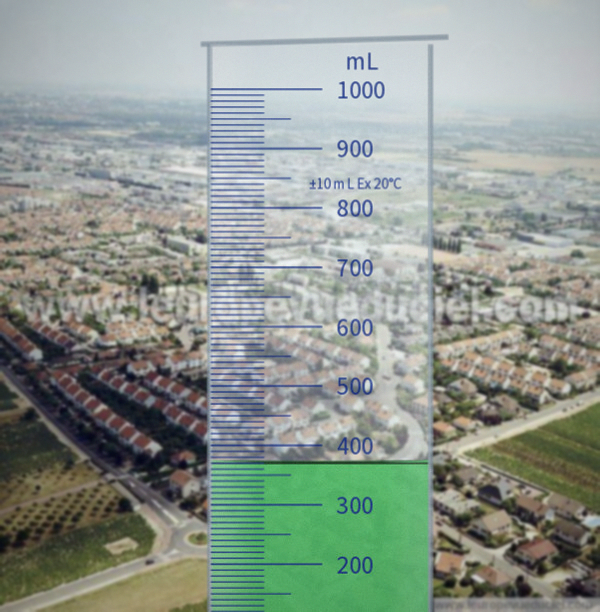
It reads 370,mL
